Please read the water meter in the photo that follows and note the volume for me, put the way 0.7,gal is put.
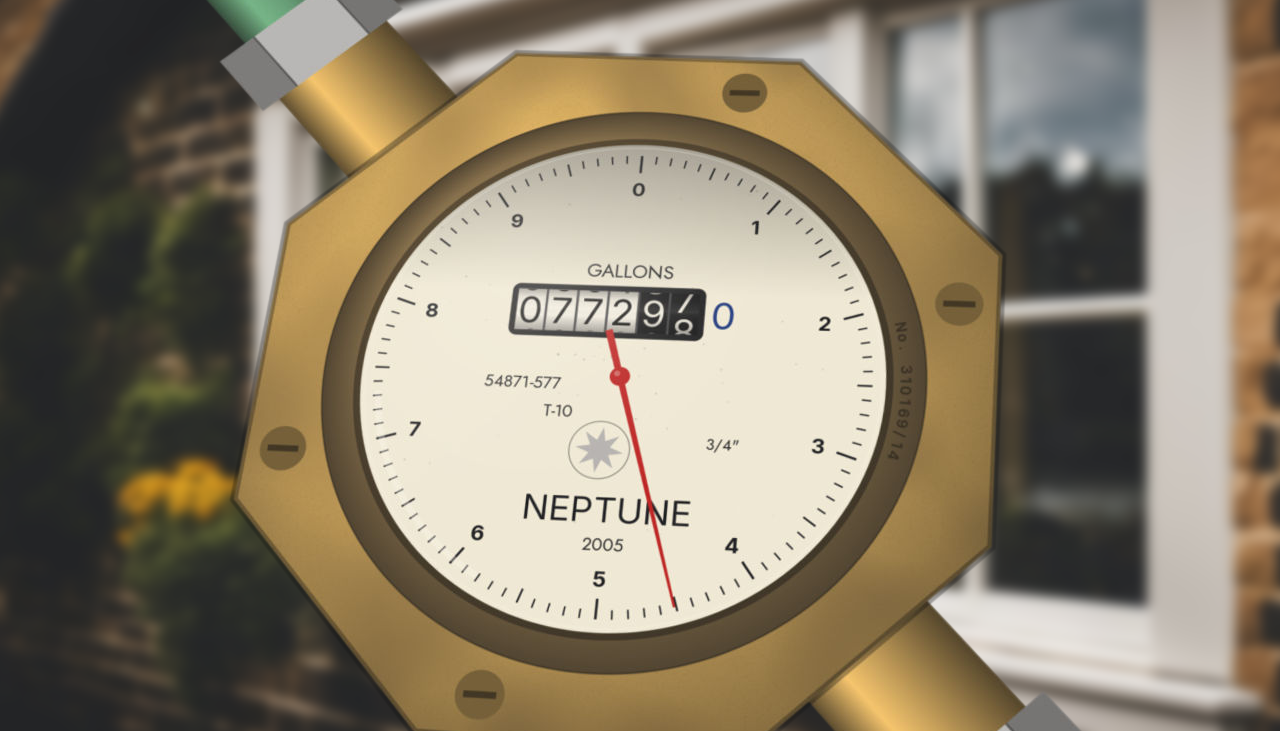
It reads 772974.5,gal
